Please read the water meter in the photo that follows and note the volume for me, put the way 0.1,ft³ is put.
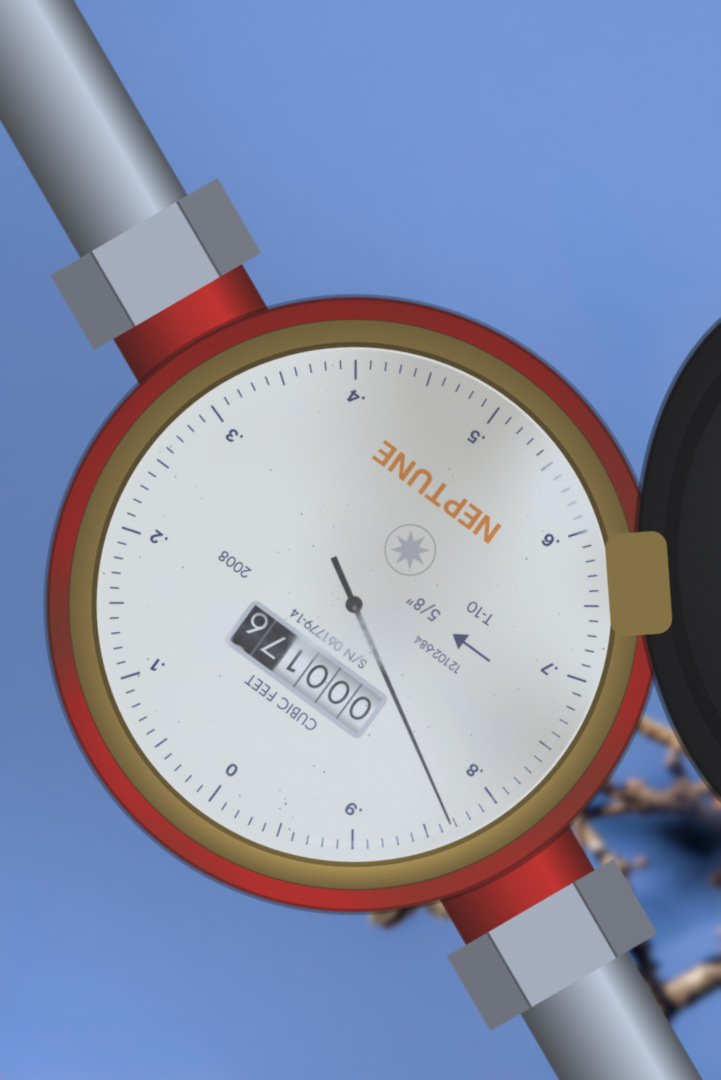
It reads 175.83,ft³
